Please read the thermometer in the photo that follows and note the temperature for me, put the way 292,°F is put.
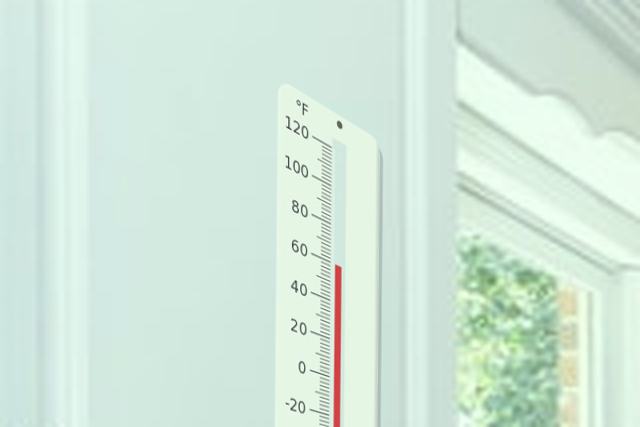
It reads 60,°F
